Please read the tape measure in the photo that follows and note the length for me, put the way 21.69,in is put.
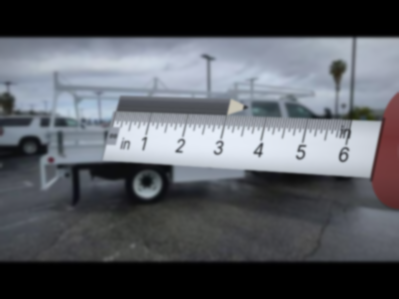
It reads 3.5,in
